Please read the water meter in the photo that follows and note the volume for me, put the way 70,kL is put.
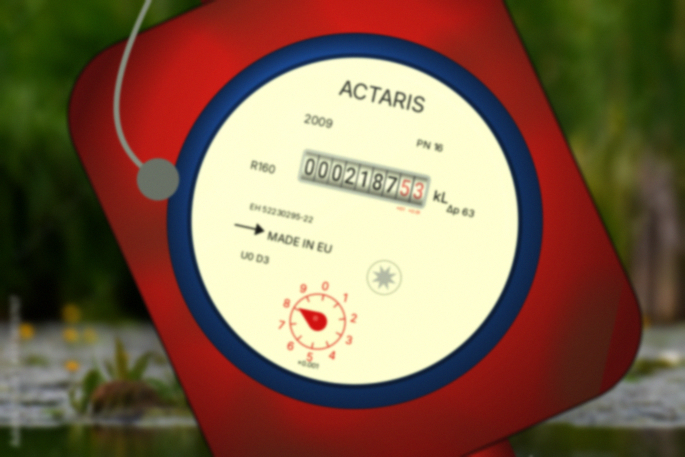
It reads 2187.538,kL
